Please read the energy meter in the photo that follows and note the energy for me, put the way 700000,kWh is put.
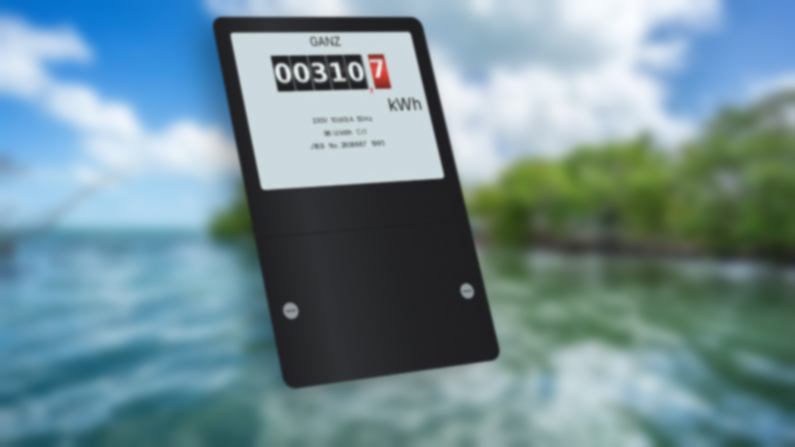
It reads 310.7,kWh
